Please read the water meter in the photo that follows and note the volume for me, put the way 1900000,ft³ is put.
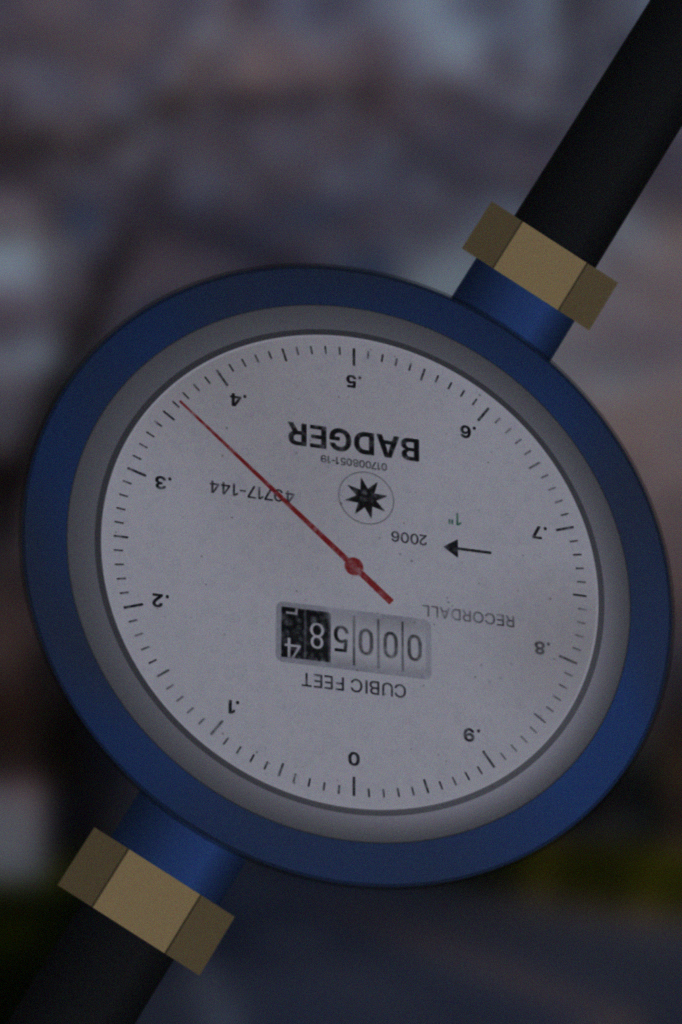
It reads 584.36,ft³
